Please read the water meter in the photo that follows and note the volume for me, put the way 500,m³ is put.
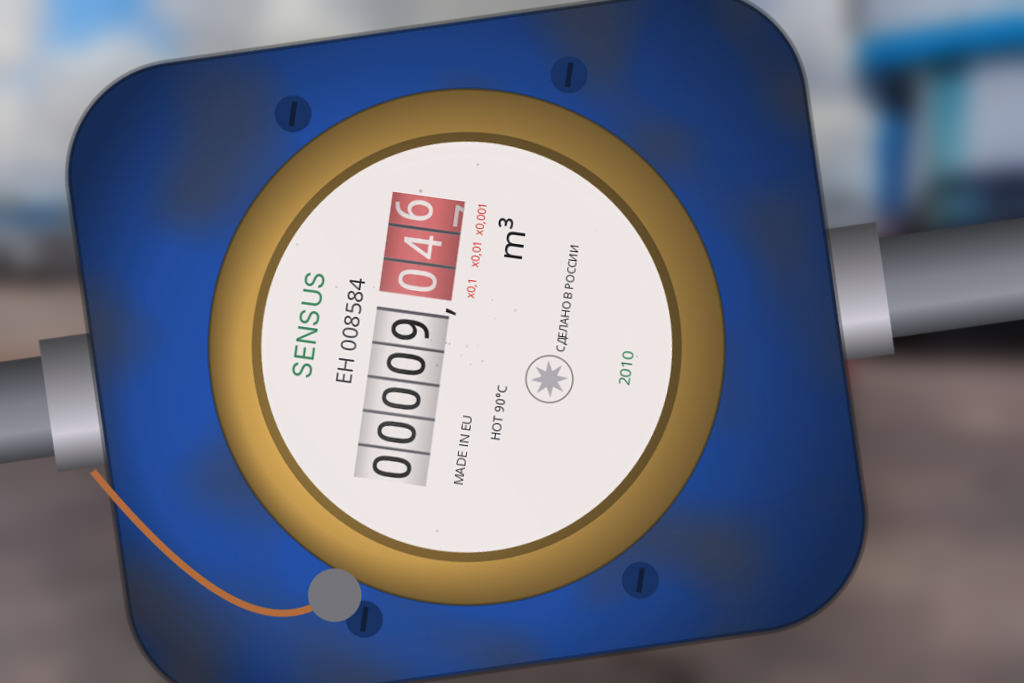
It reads 9.046,m³
